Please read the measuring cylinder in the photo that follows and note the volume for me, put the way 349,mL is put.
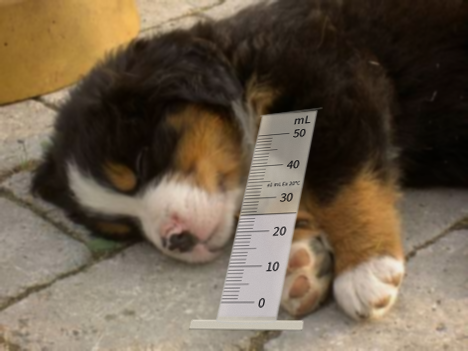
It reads 25,mL
